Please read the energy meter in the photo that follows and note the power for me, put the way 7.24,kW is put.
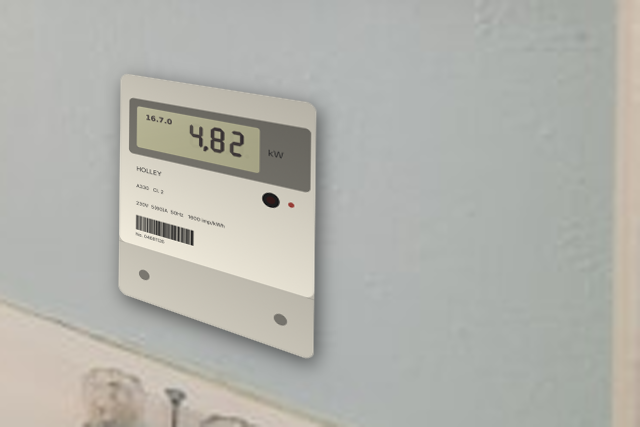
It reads 4.82,kW
